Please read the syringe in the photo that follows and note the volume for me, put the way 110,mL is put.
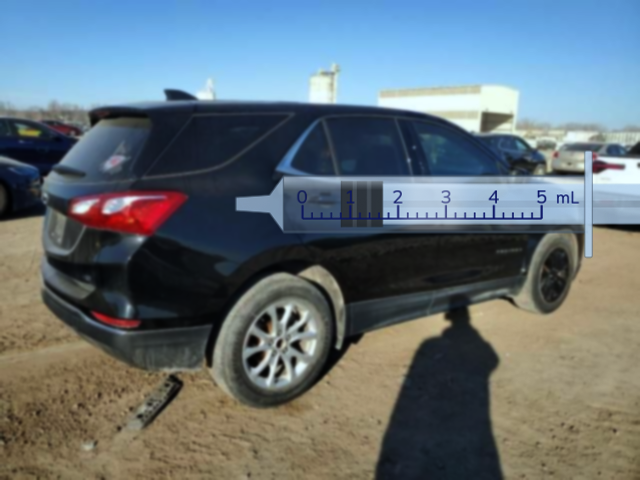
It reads 0.8,mL
